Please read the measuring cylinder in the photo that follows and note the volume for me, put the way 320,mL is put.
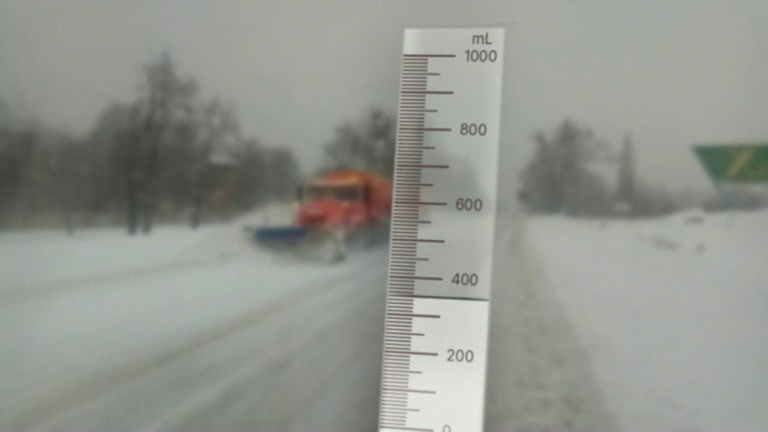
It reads 350,mL
